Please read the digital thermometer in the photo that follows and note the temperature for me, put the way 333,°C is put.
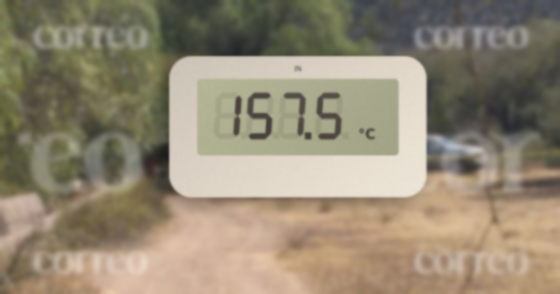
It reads 157.5,°C
